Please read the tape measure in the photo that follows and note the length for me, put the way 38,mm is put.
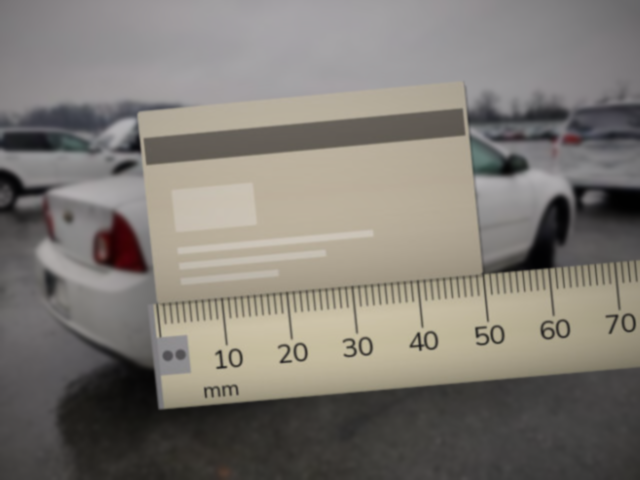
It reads 50,mm
